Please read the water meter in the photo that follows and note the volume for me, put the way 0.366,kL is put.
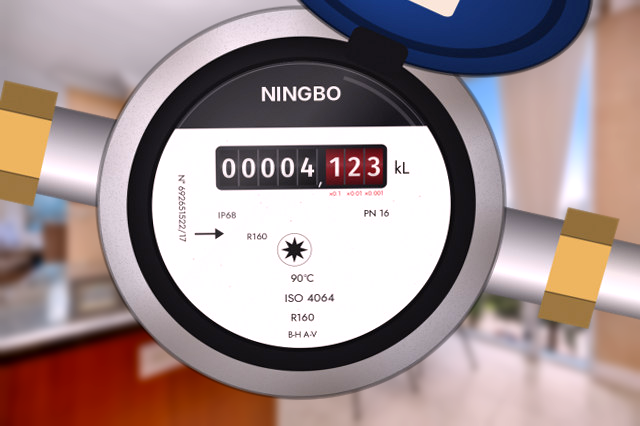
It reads 4.123,kL
